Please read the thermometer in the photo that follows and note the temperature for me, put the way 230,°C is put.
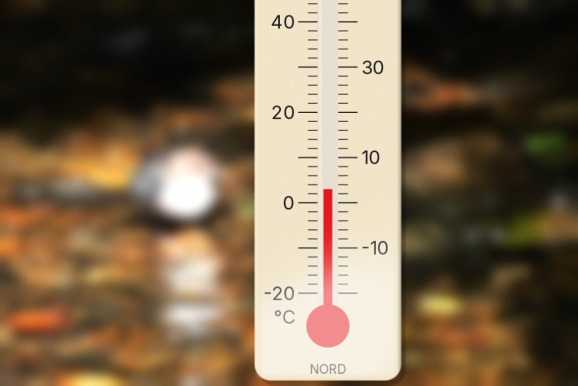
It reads 3,°C
